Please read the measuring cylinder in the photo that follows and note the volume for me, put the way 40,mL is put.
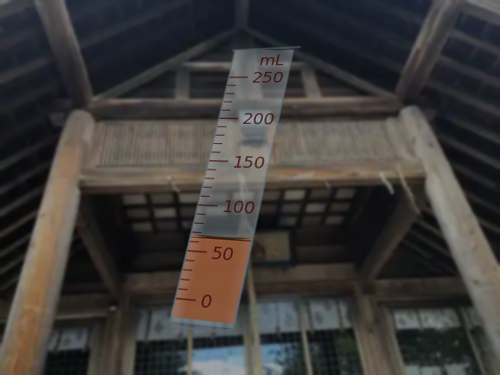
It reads 65,mL
